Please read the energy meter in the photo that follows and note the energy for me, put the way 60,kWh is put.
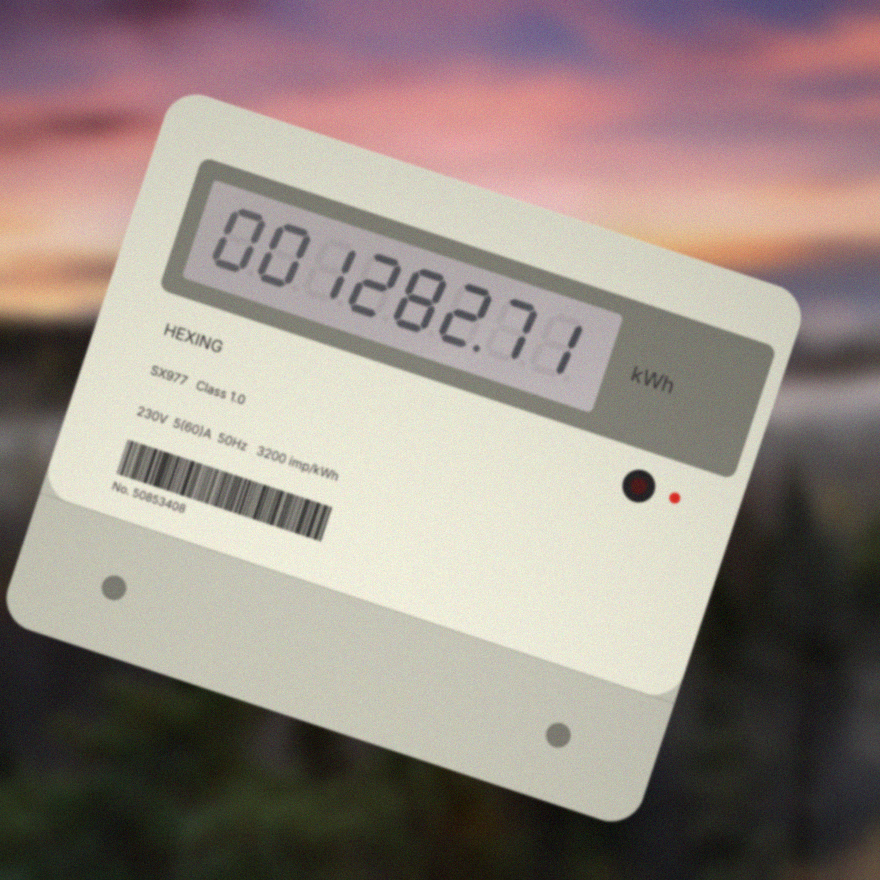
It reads 1282.71,kWh
